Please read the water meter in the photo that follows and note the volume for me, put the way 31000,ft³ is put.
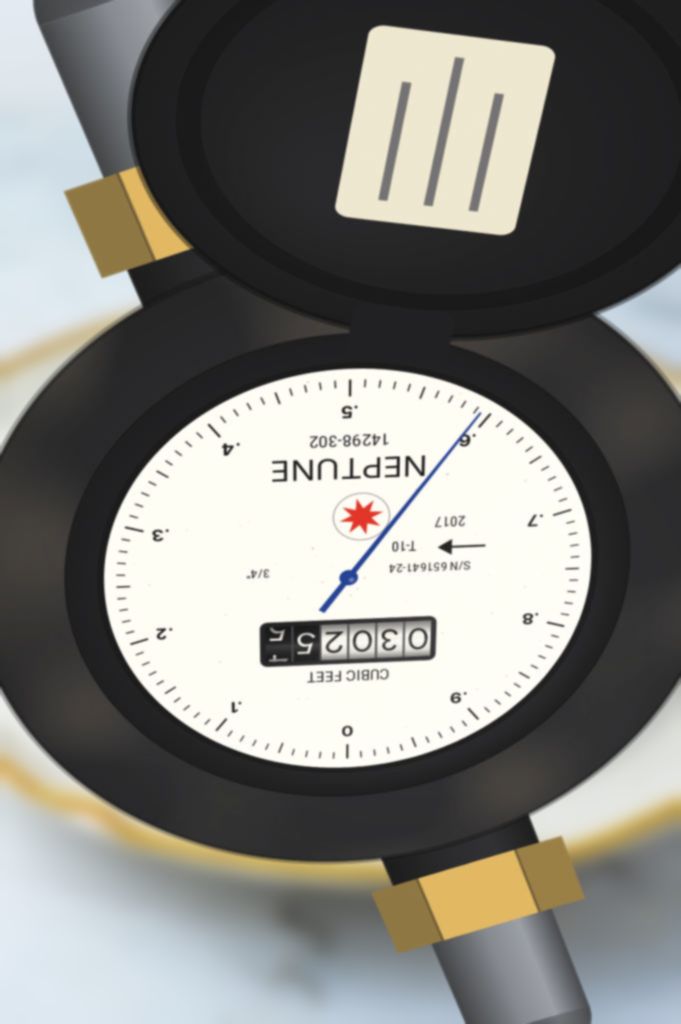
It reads 30254.59,ft³
